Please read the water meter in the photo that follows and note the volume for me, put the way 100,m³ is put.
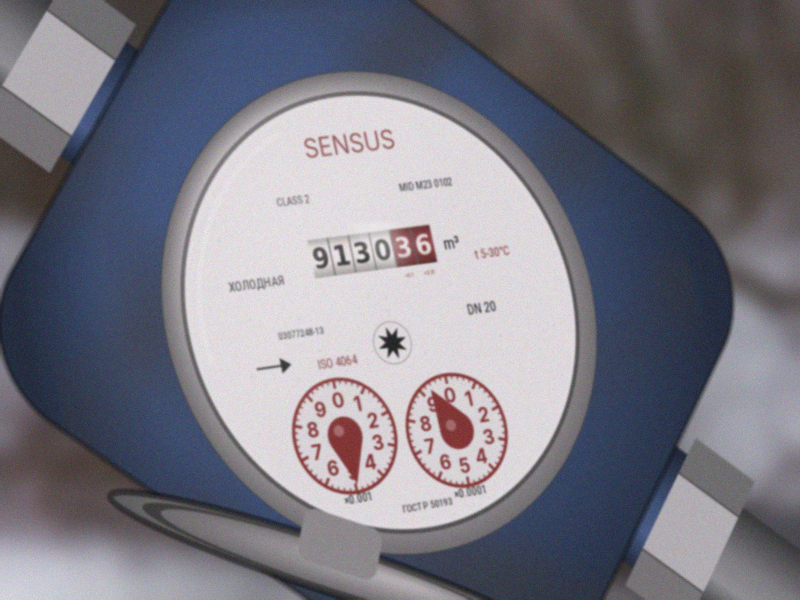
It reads 9130.3649,m³
